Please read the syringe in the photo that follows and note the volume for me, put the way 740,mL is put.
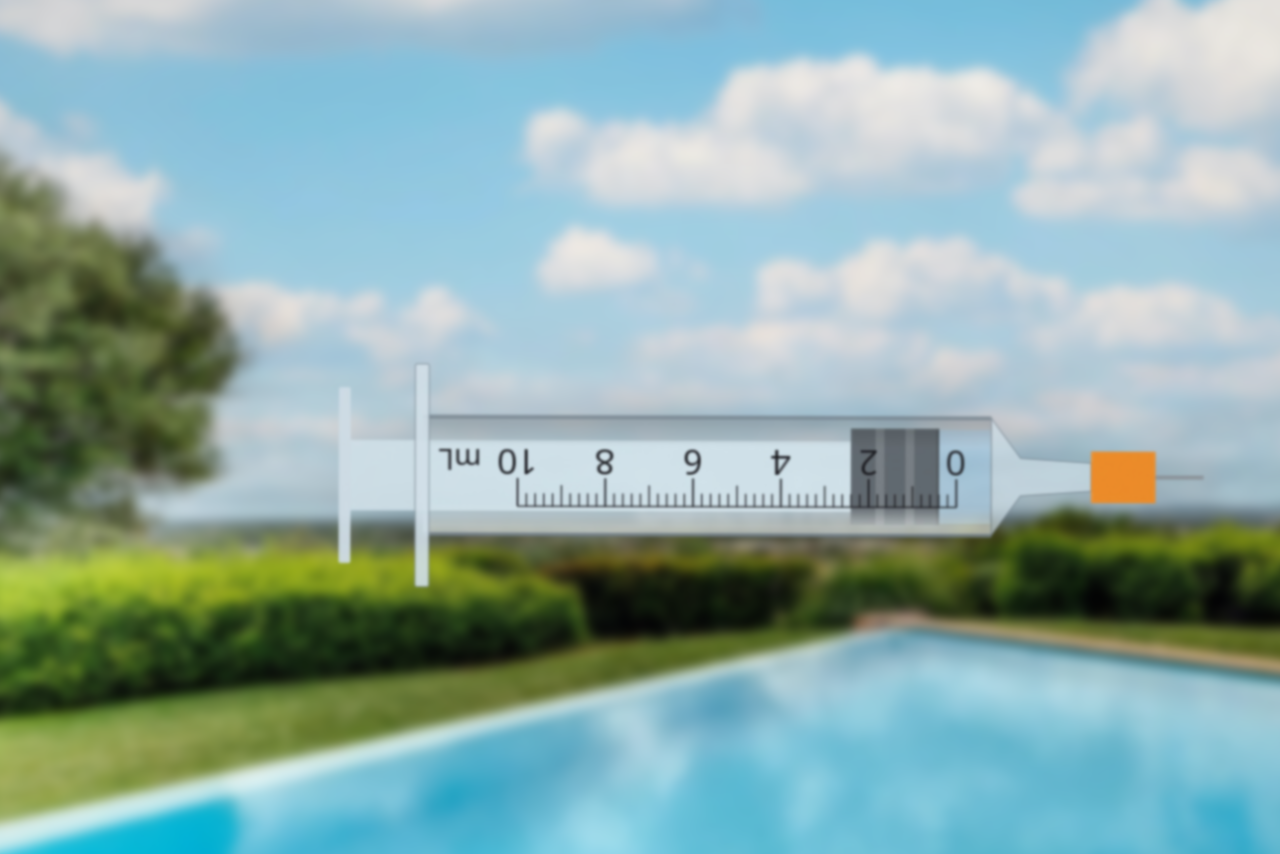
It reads 0.4,mL
